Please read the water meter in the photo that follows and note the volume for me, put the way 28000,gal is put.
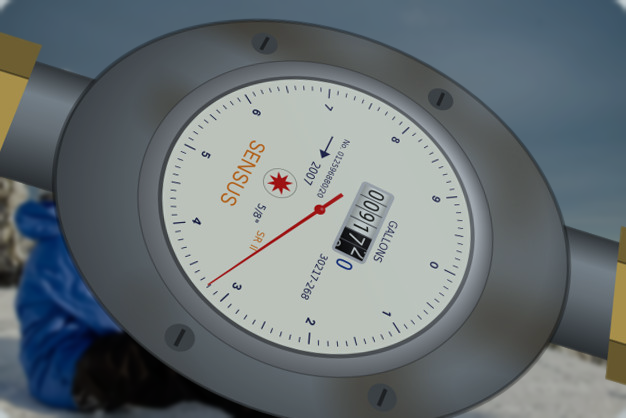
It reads 91723.2,gal
